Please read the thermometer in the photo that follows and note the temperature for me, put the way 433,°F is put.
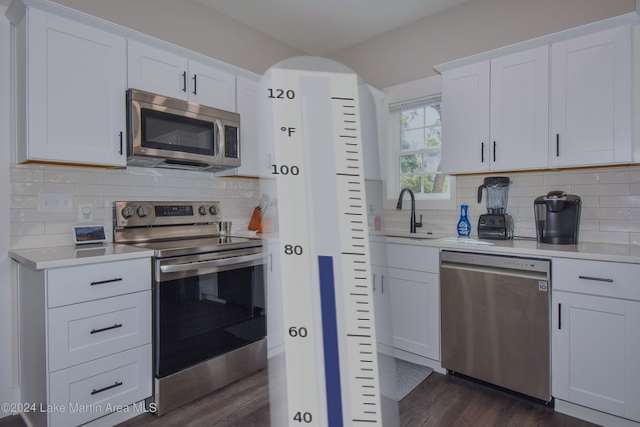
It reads 79,°F
